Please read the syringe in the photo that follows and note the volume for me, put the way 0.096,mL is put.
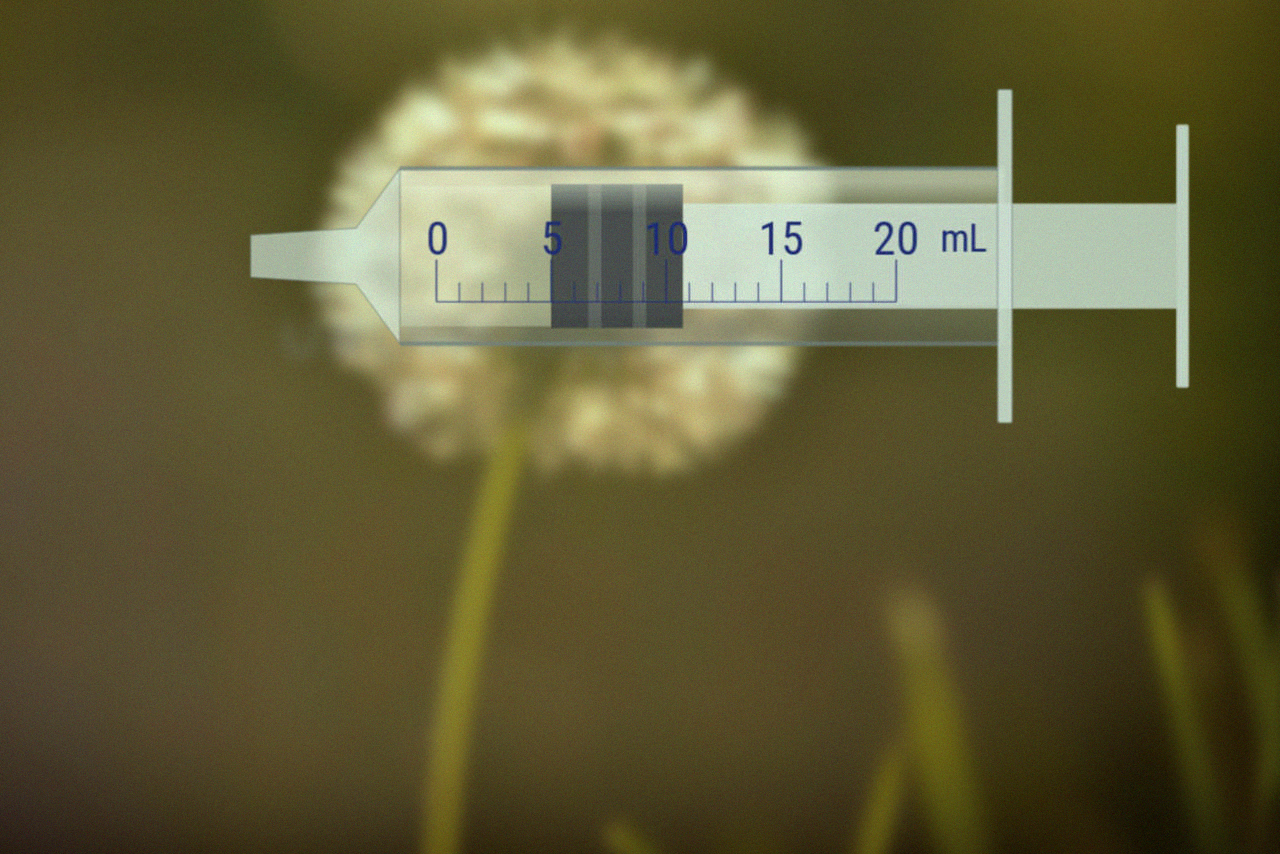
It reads 5,mL
